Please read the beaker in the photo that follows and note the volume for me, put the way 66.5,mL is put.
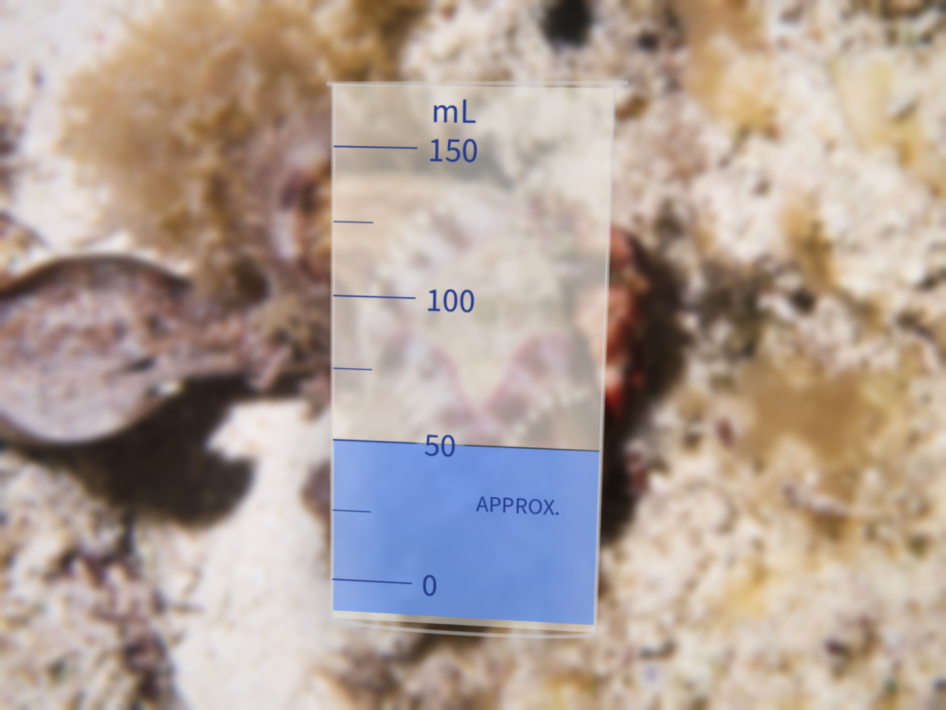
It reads 50,mL
